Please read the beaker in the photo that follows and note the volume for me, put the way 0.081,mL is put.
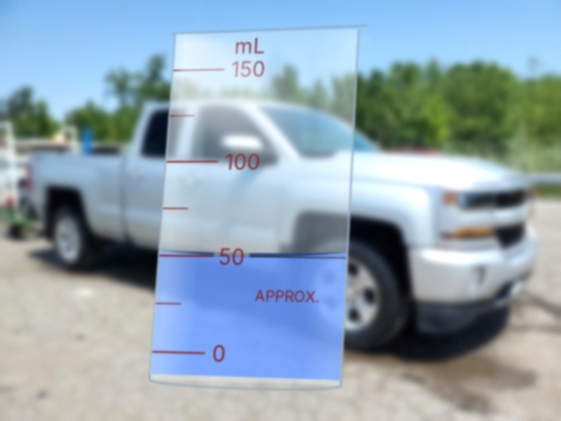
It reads 50,mL
